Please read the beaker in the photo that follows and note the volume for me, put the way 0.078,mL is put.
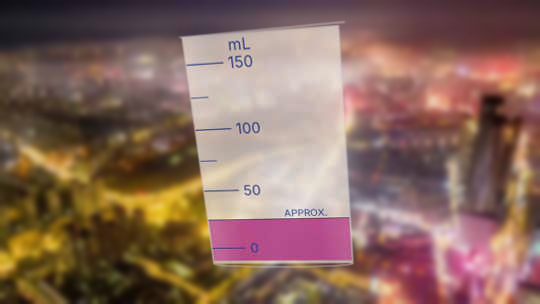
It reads 25,mL
